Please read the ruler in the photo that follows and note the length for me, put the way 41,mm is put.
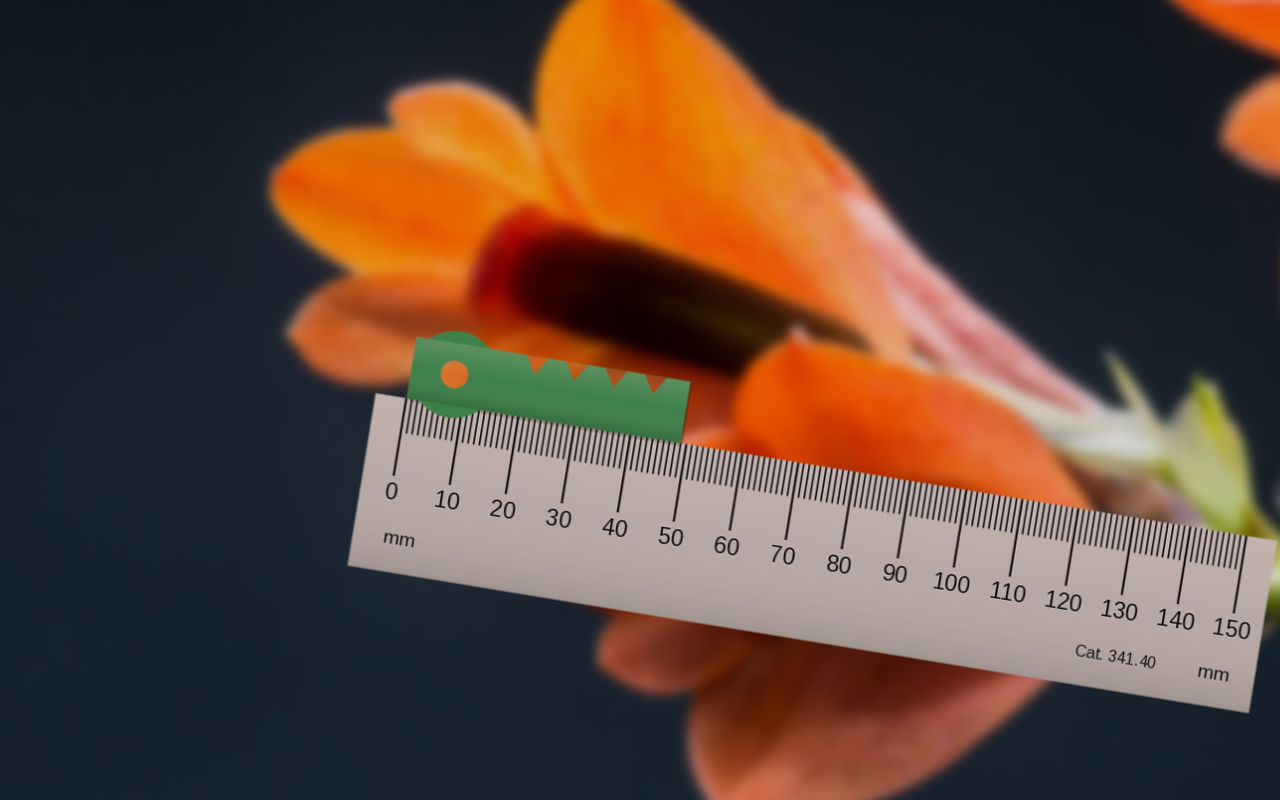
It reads 49,mm
